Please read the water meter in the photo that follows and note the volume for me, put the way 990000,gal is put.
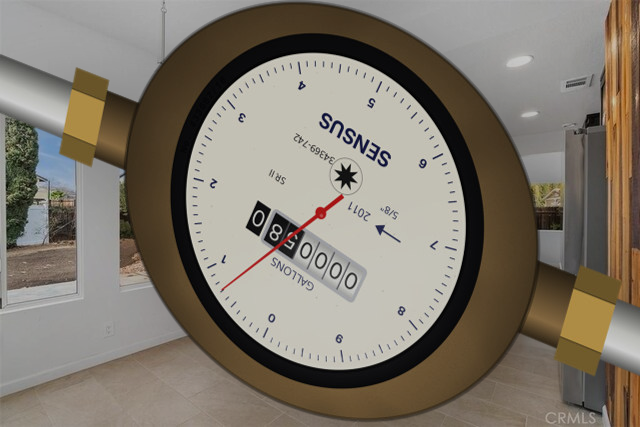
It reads 580.7,gal
